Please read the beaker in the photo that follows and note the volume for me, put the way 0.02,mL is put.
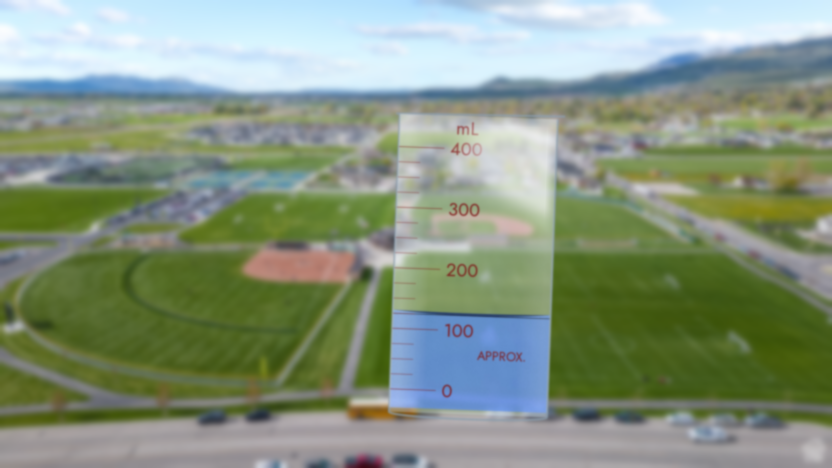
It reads 125,mL
